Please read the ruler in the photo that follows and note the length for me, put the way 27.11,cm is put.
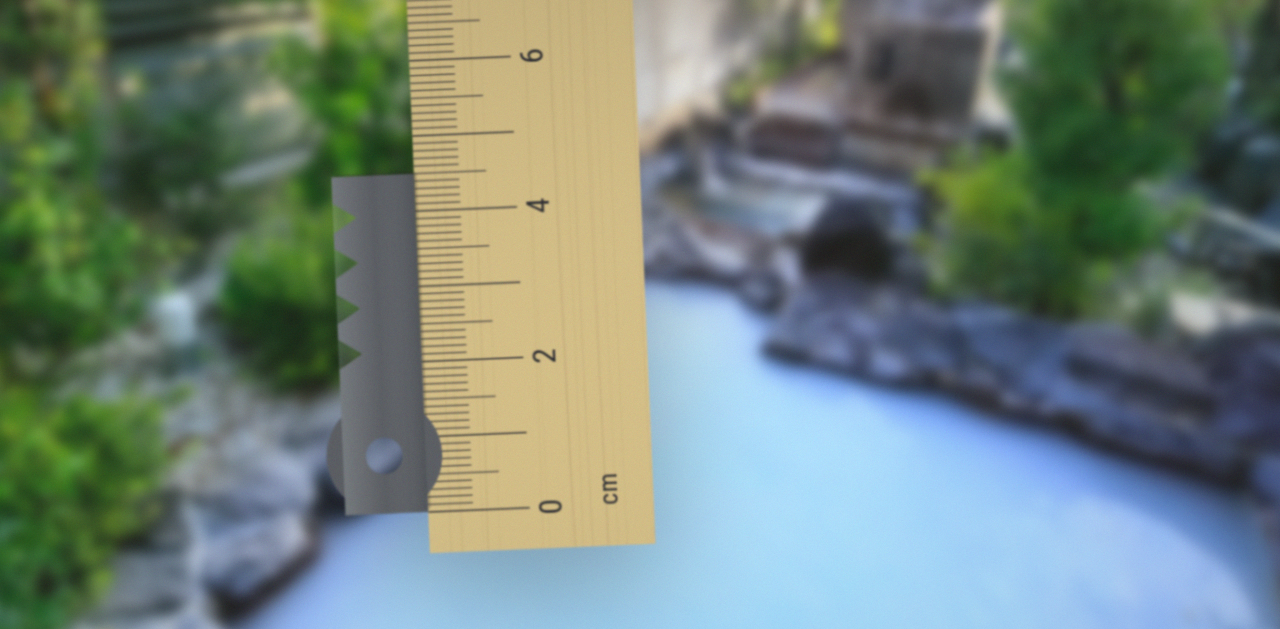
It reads 4.5,cm
